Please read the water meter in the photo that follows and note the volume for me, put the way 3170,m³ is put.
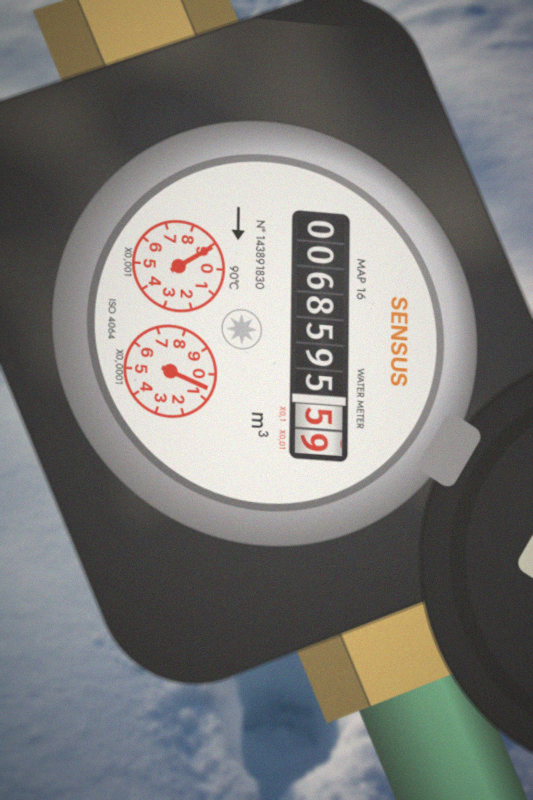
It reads 68595.5890,m³
